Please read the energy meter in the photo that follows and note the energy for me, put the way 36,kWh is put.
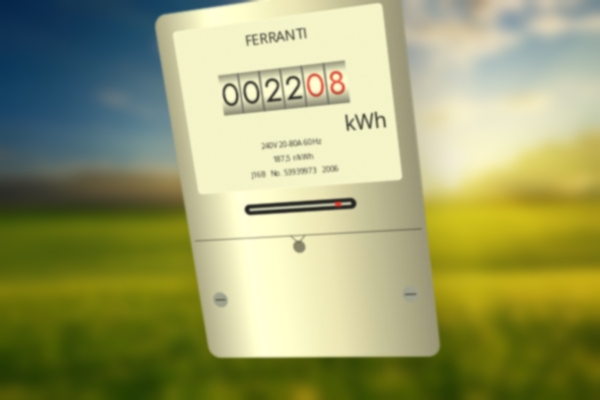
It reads 22.08,kWh
